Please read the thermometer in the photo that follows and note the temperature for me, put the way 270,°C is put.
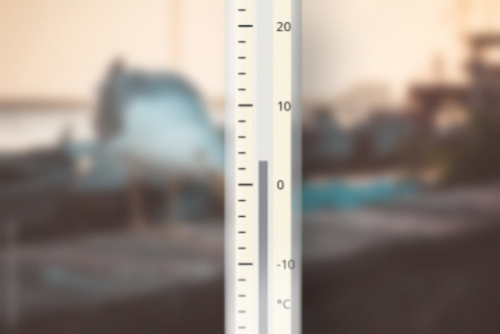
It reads 3,°C
